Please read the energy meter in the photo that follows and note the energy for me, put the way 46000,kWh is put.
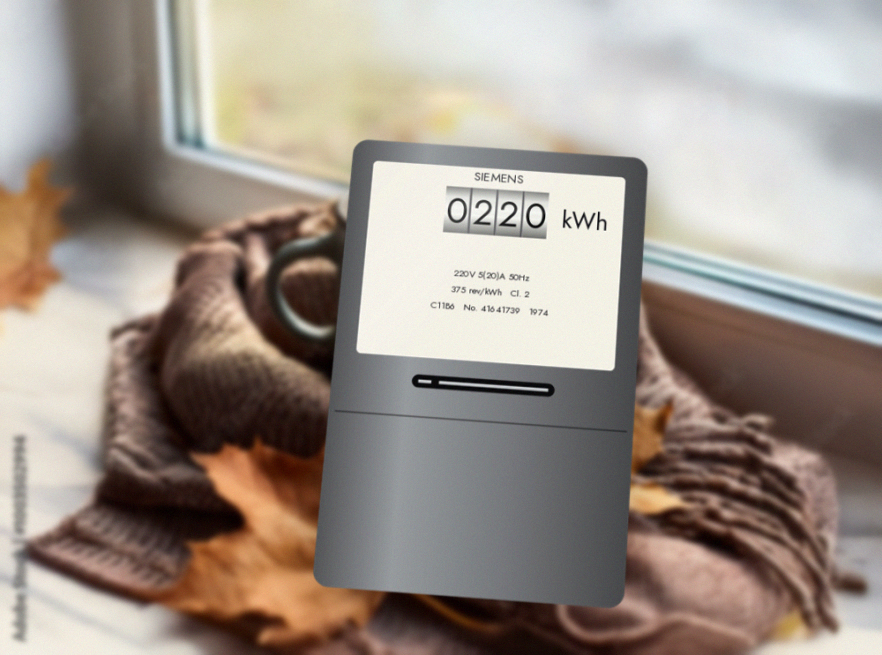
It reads 220,kWh
